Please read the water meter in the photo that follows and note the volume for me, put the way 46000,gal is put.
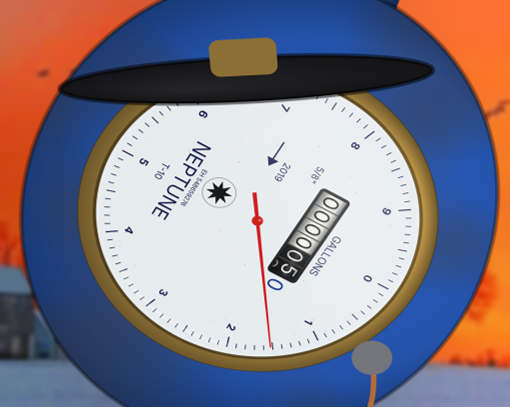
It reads 51.5,gal
